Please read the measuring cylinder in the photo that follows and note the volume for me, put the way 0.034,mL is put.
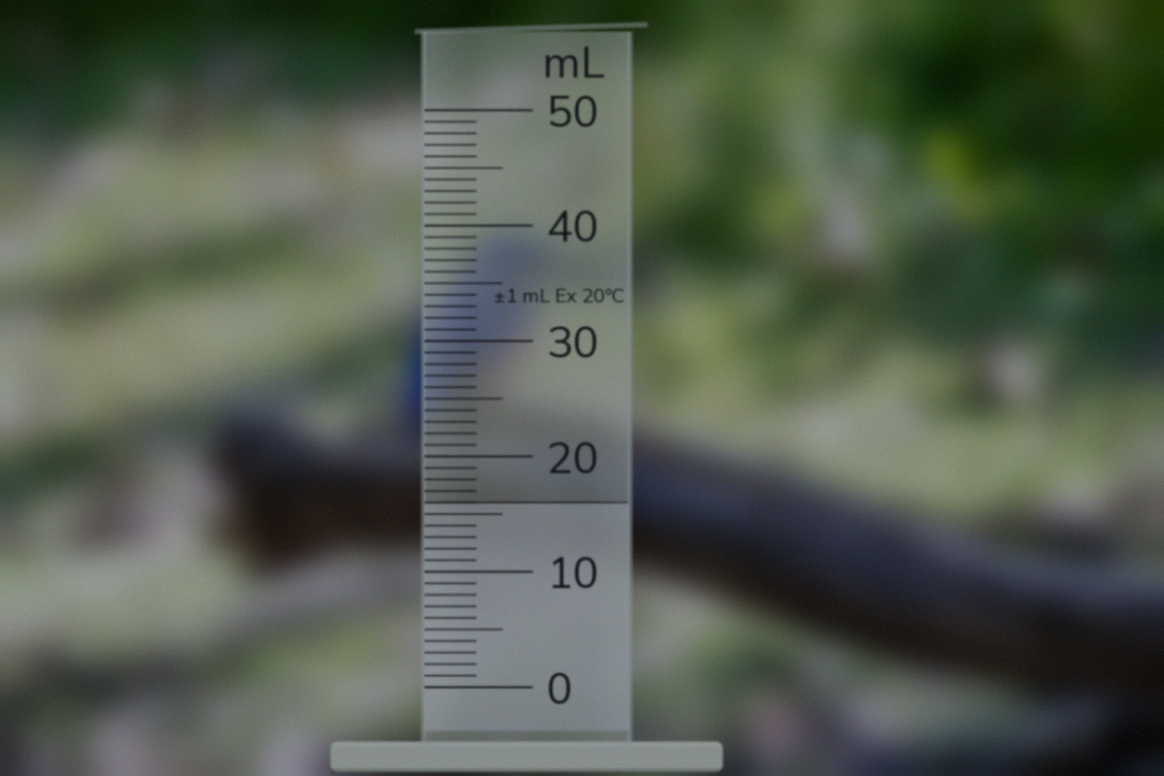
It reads 16,mL
